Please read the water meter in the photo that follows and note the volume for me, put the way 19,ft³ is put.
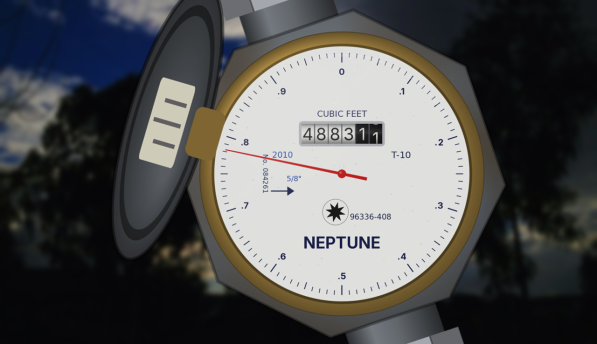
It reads 488310.78,ft³
